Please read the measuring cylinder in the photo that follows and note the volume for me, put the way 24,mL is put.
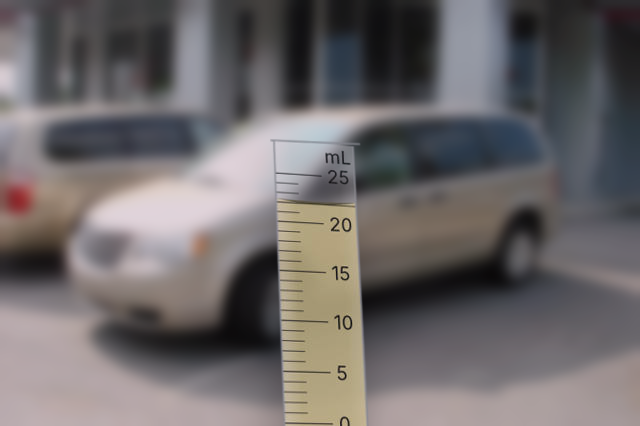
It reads 22,mL
